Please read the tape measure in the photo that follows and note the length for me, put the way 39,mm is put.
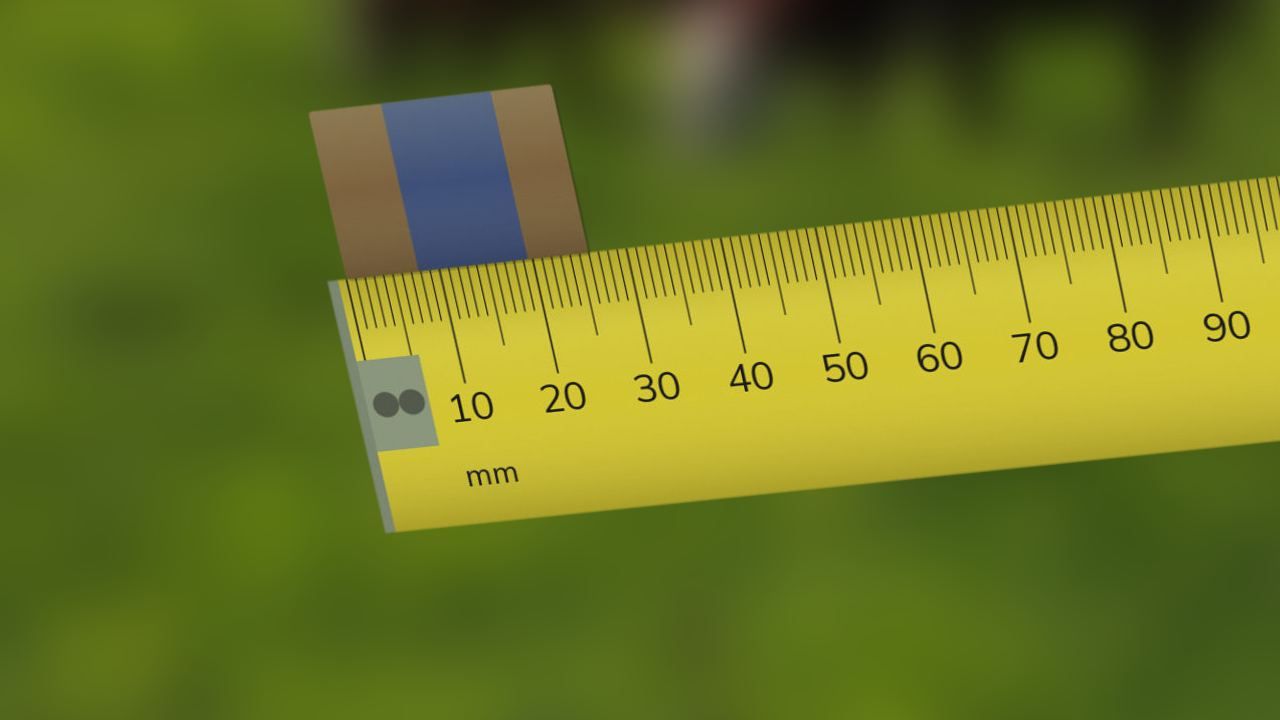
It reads 26,mm
